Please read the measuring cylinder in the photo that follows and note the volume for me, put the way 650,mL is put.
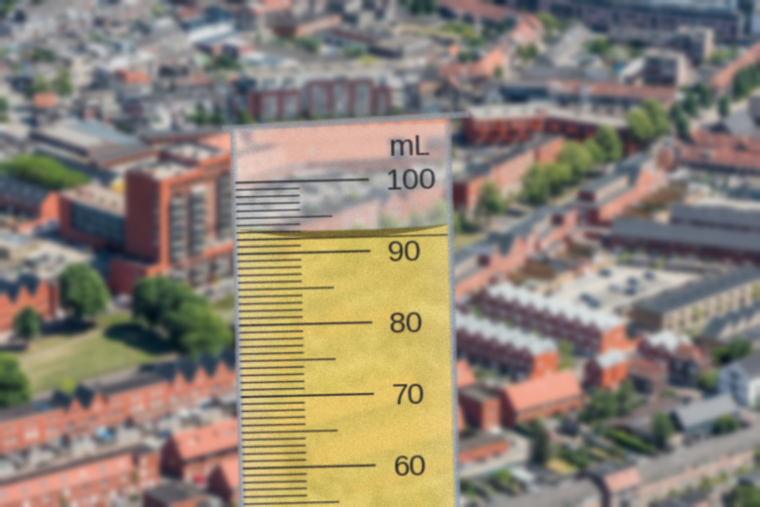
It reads 92,mL
